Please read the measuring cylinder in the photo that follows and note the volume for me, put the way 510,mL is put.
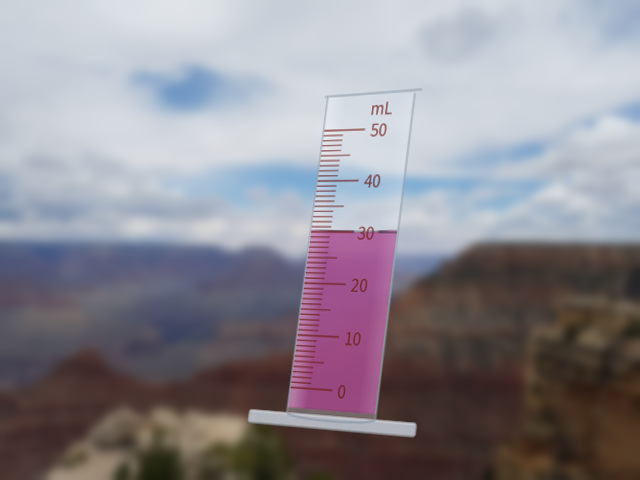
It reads 30,mL
